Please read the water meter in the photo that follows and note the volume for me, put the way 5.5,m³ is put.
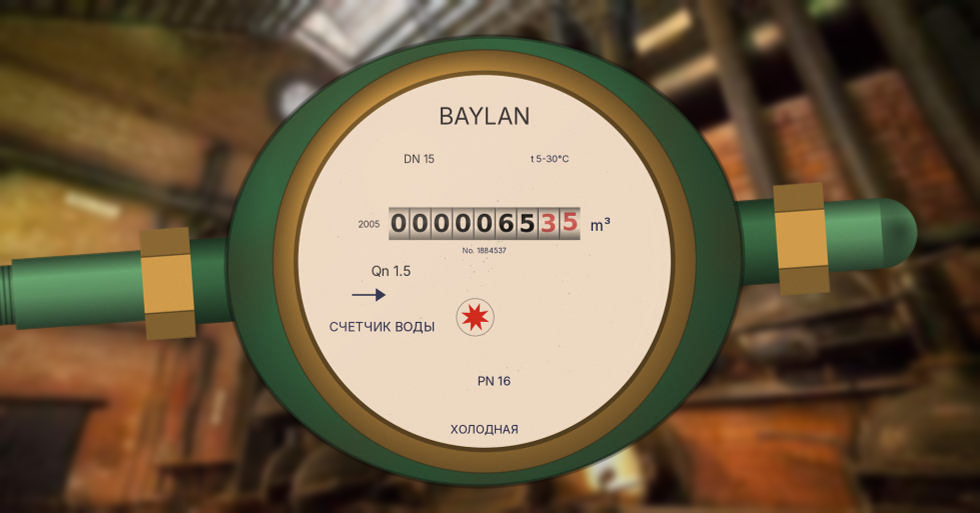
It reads 65.35,m³
